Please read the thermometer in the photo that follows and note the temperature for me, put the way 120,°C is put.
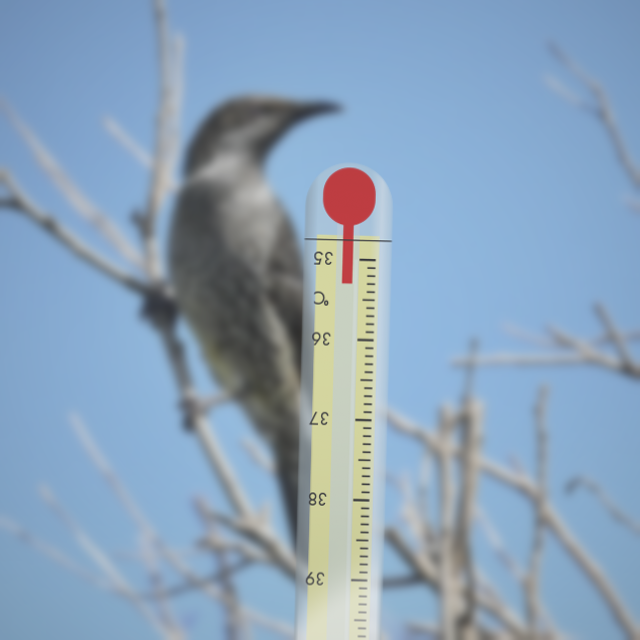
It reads 35.3,°C
